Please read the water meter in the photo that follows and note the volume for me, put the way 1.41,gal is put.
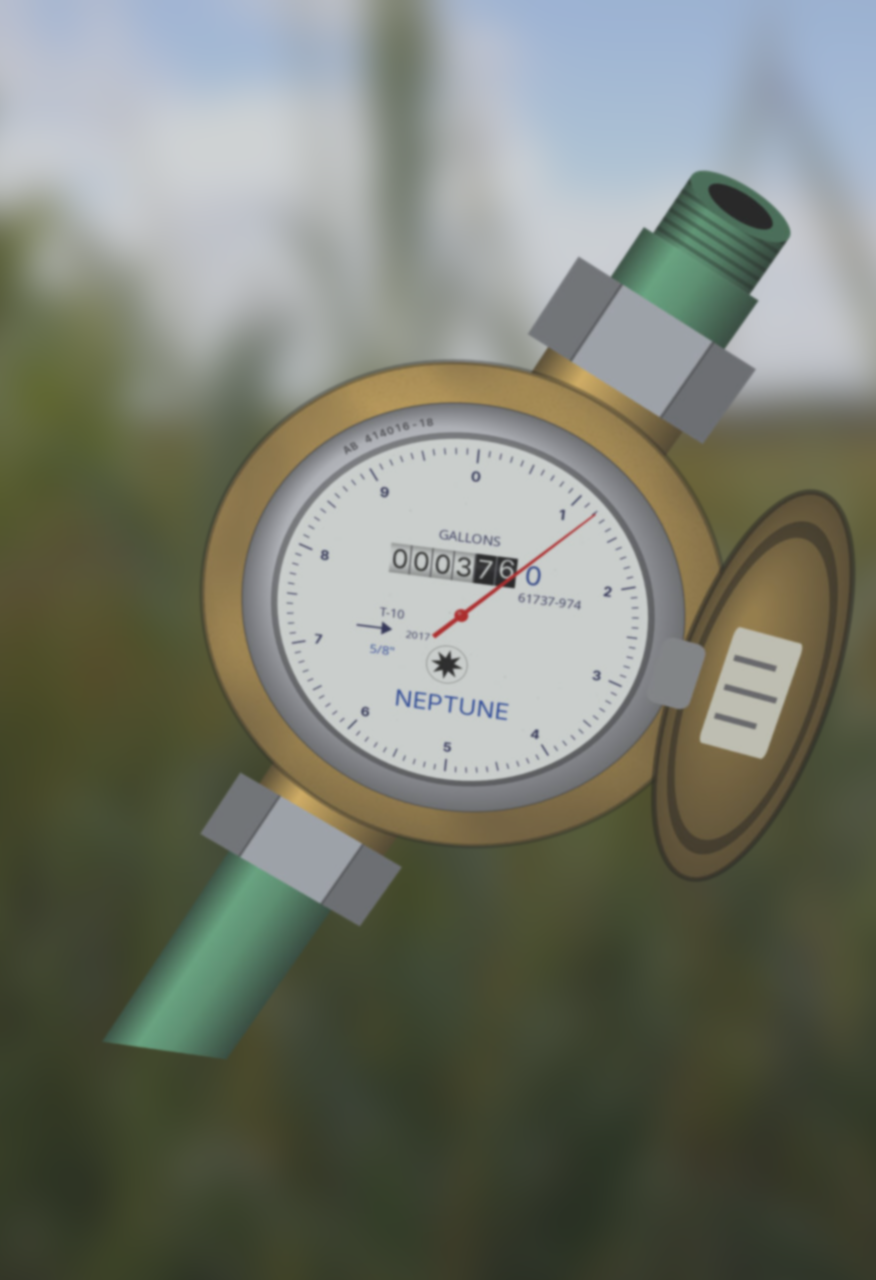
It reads 3761.2,gal
